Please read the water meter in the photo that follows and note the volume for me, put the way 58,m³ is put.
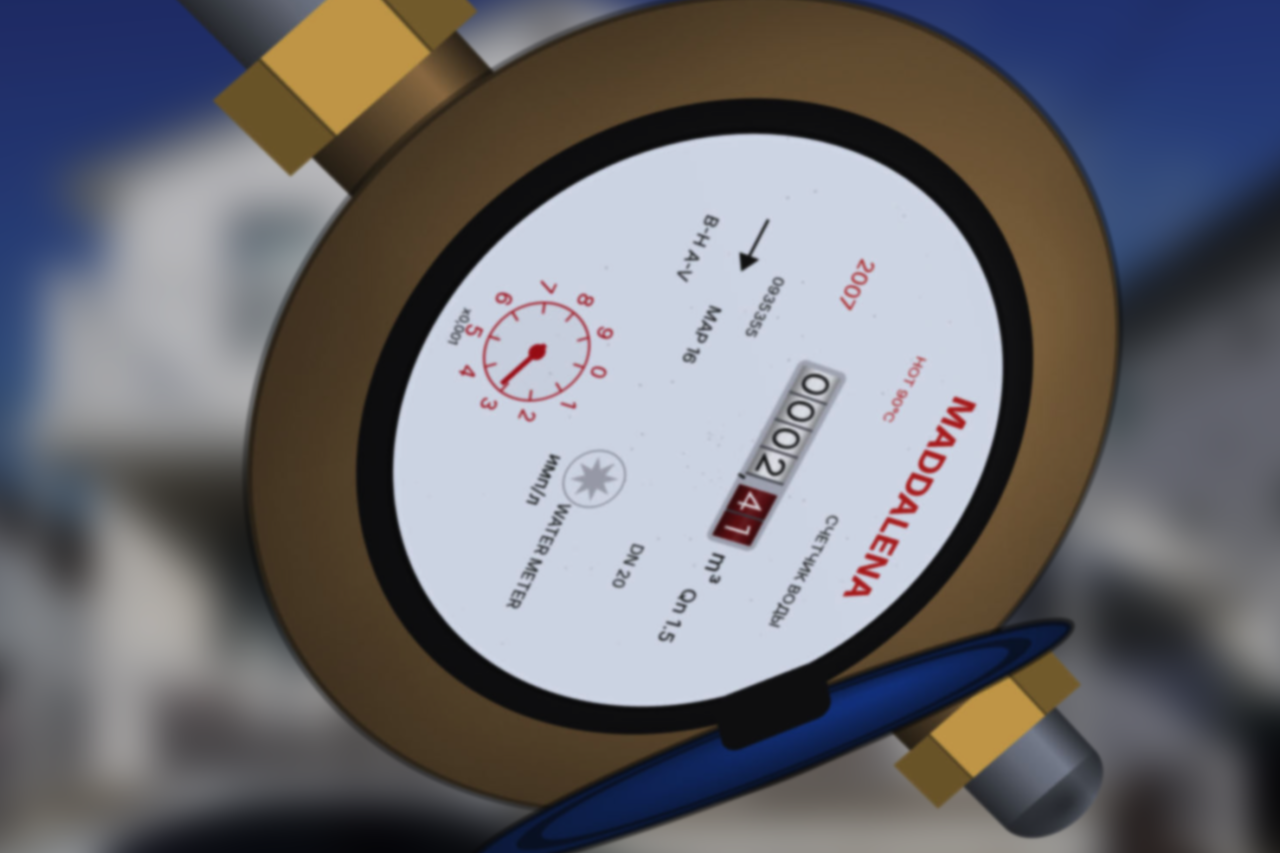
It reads 2.413,m³
